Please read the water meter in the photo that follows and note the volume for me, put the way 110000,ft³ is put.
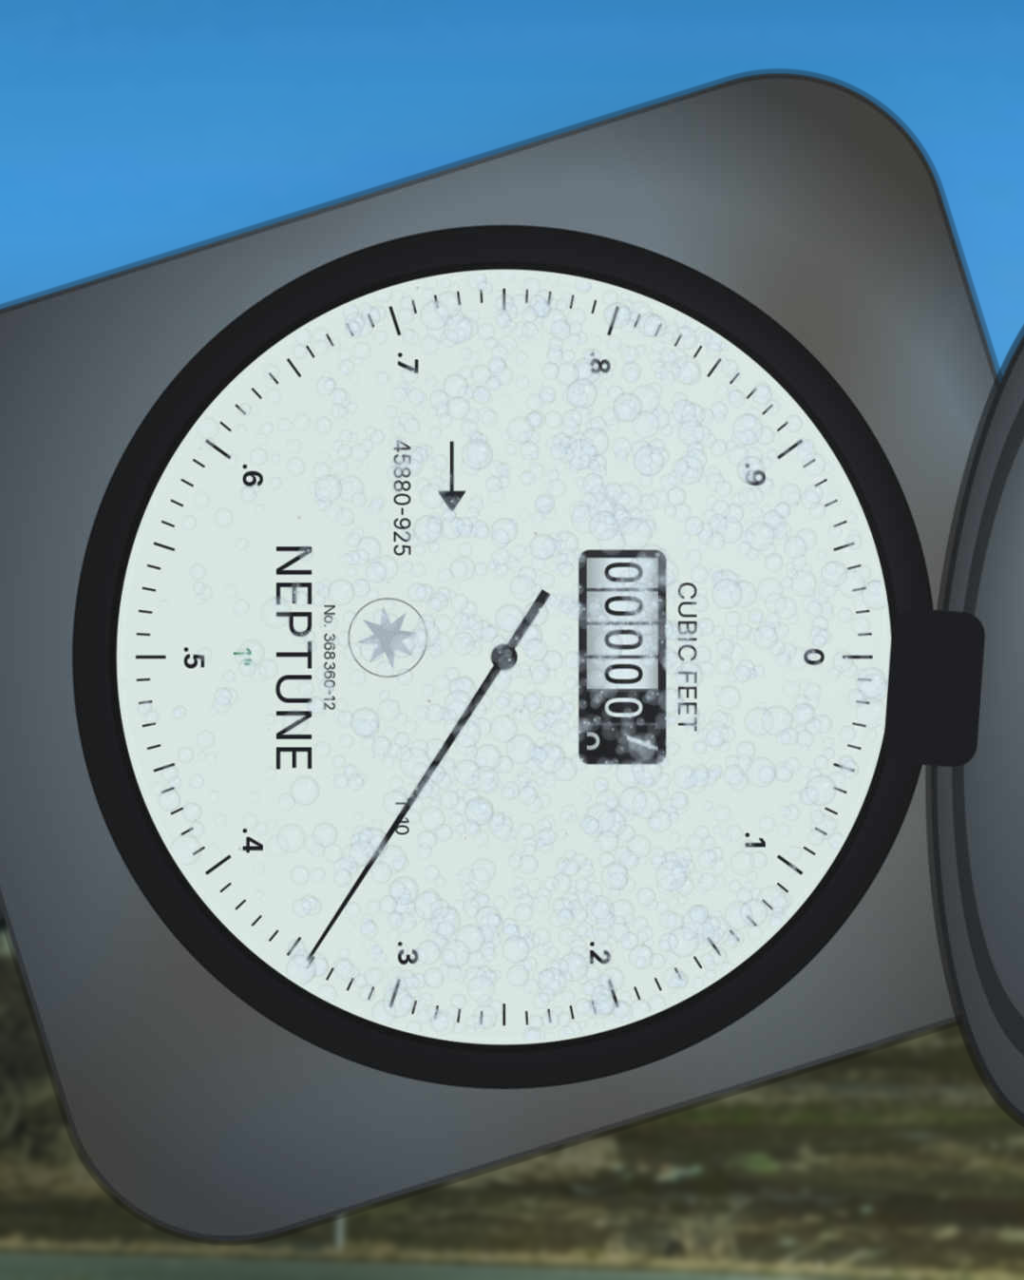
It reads 7.34,ft³
